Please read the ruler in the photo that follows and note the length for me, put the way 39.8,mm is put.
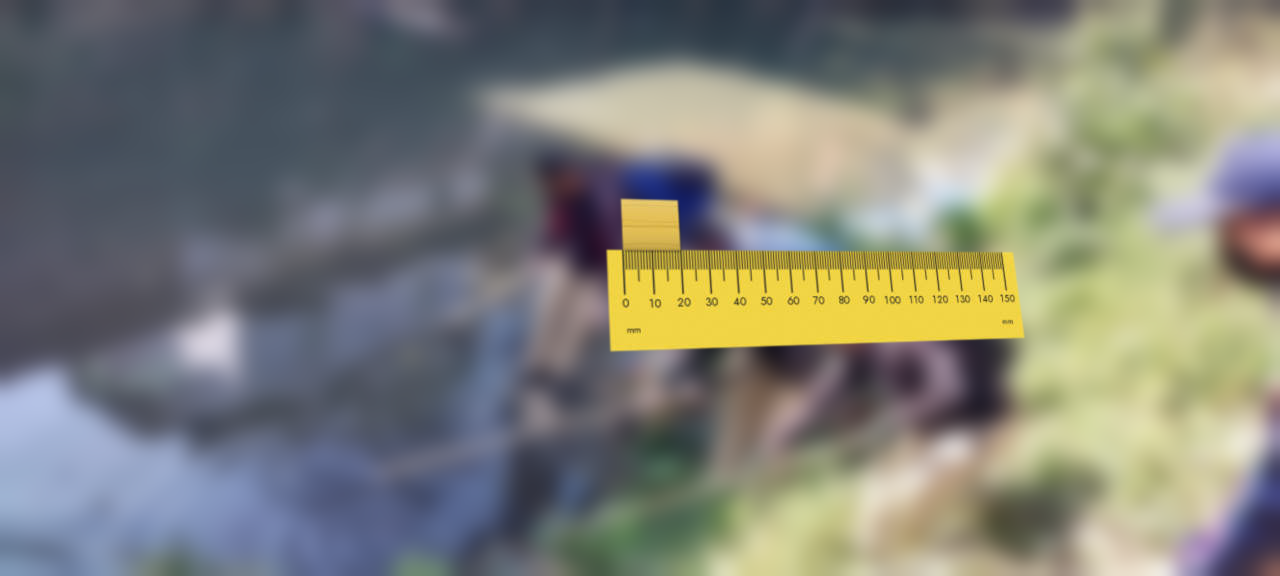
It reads 20,mm
